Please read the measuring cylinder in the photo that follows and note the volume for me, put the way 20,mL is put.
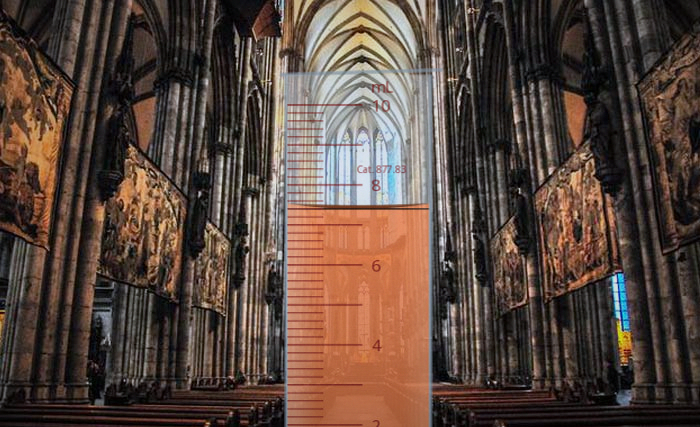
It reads 7.4,mL
